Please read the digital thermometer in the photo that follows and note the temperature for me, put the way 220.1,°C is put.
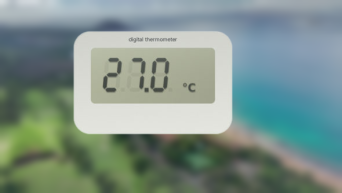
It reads 27.0,°C
